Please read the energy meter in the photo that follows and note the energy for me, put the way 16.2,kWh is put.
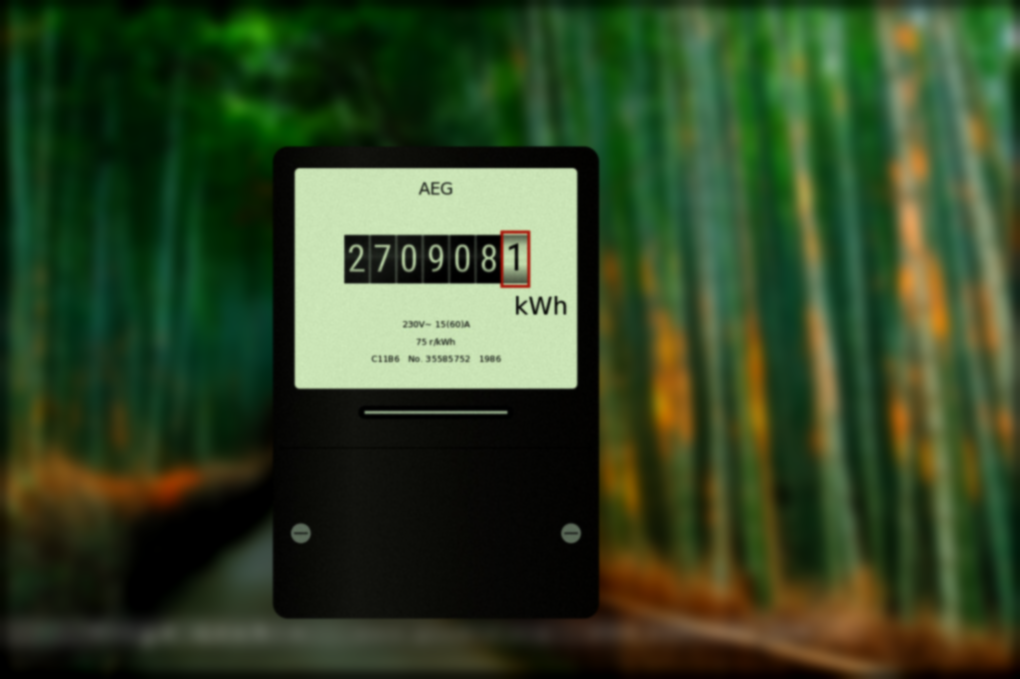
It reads 270908.1,kWh
